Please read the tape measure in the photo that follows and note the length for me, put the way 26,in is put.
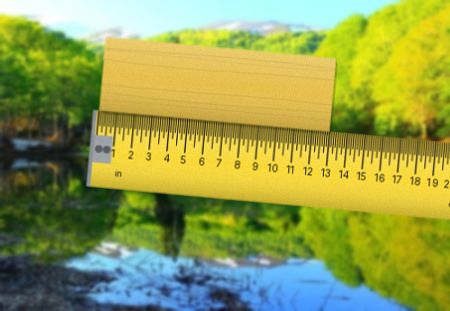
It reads 13,in
